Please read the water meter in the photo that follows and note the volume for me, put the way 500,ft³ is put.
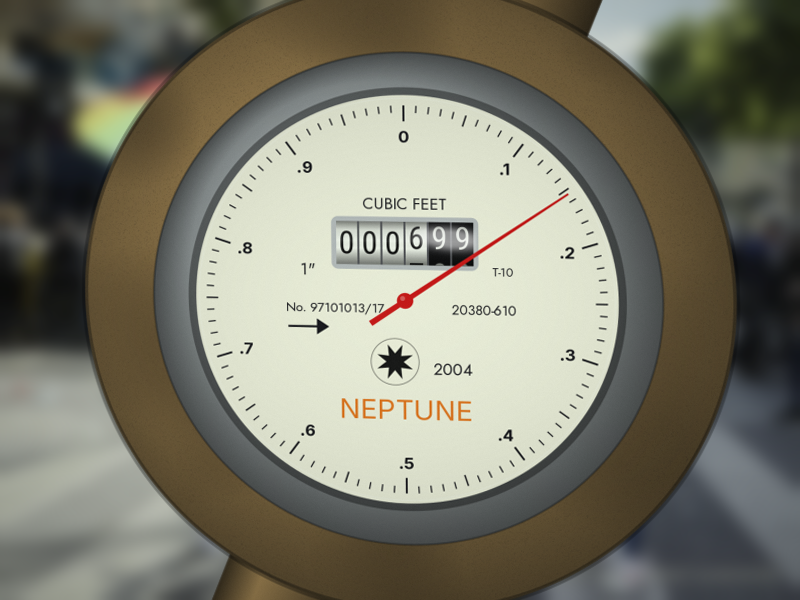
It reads 699.15,ft³
